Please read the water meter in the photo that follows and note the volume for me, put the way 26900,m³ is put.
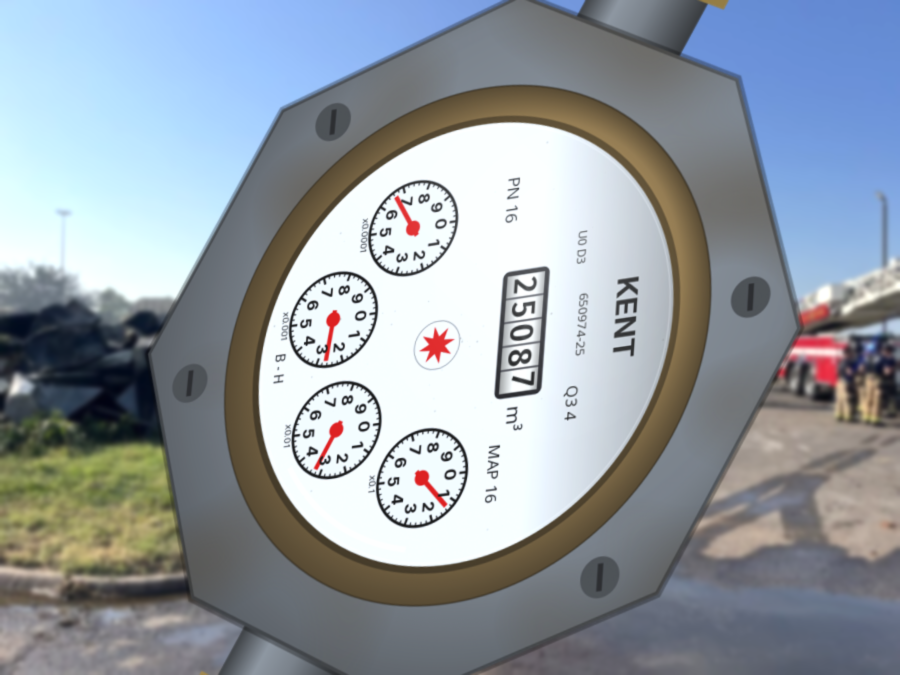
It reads 25087.1326,m³
